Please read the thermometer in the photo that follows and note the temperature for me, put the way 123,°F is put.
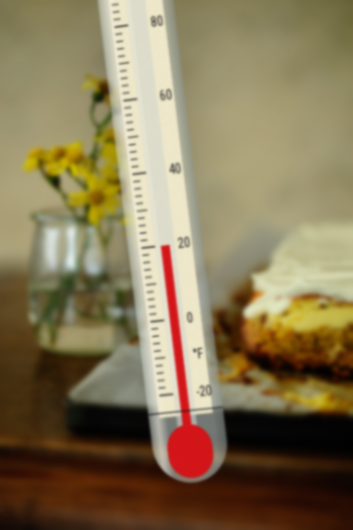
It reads 20,°F
